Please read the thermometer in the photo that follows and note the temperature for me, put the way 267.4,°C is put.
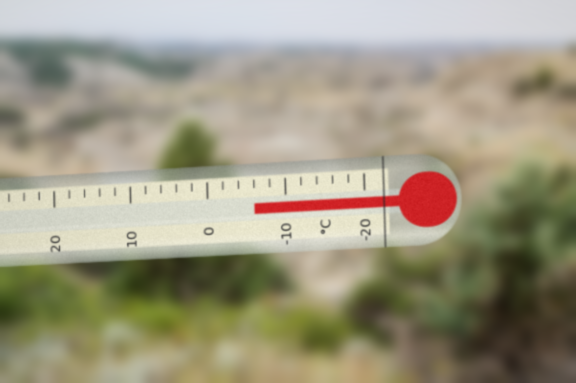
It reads -6,°C
